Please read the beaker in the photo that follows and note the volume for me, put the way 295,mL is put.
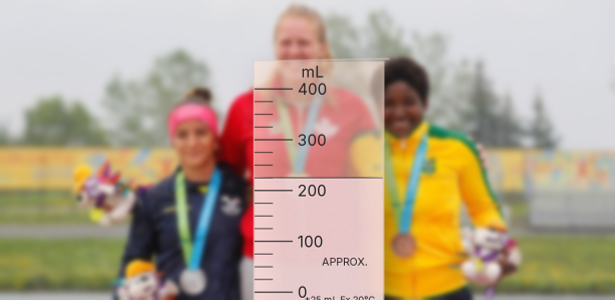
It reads 225,mL
